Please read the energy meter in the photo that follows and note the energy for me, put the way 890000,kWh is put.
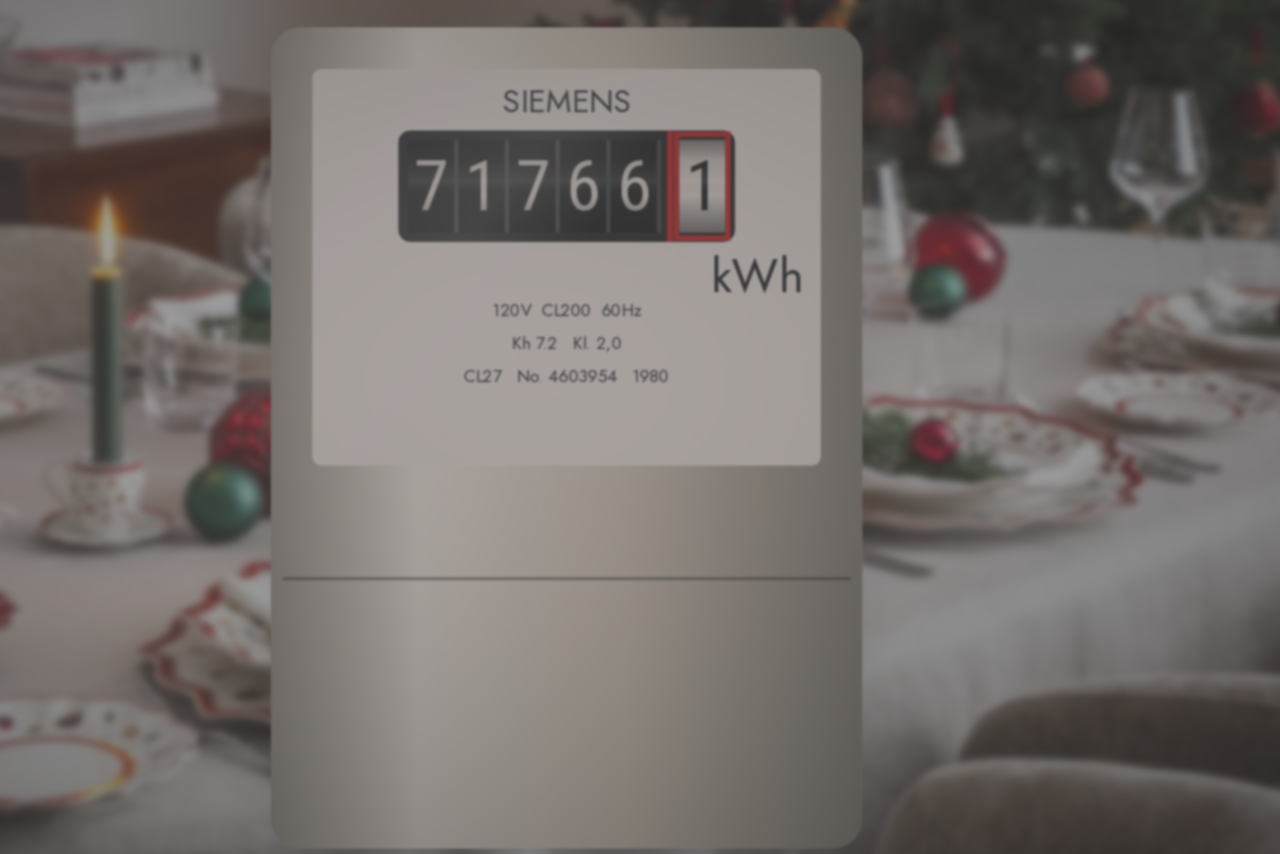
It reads 71766.1,kWh
